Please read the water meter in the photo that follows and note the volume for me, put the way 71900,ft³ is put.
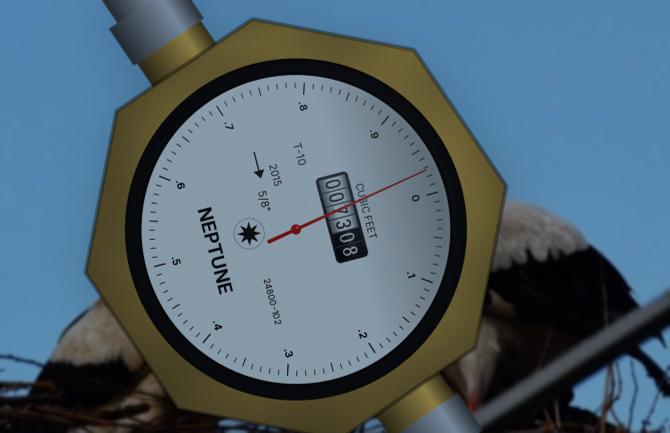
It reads 7307.97,ft³
